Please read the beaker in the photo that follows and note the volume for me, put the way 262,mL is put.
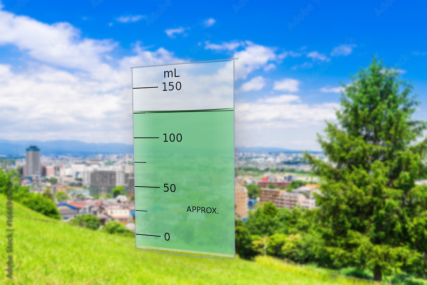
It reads 125,mL
